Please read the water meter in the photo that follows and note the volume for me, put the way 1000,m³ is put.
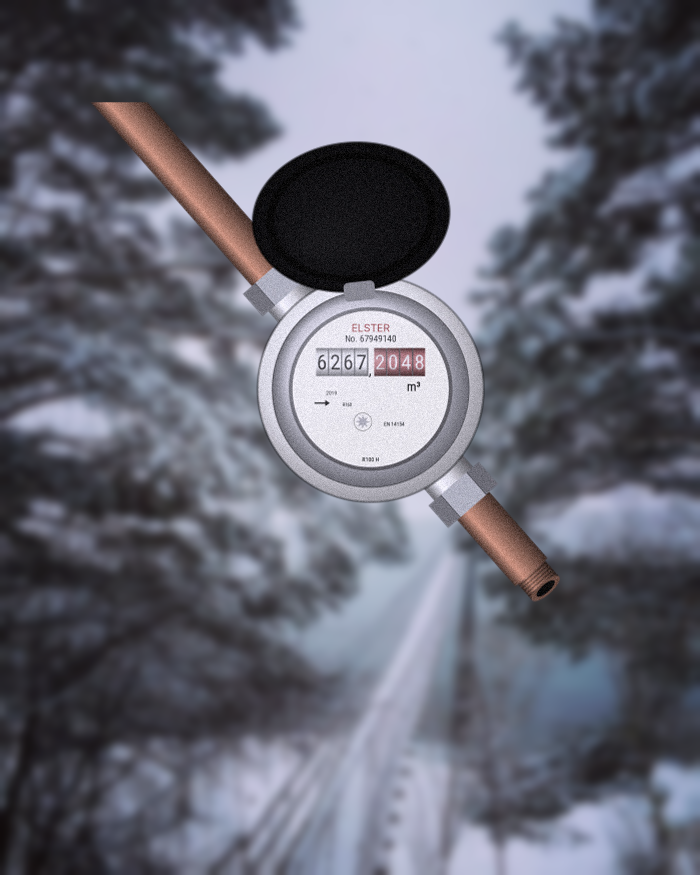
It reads 6267.2048,m³
